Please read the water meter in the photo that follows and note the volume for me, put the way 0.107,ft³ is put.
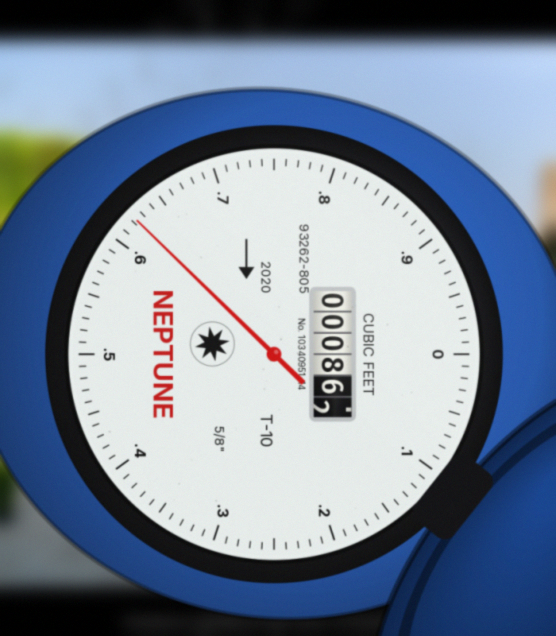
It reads 861.62,ft³
